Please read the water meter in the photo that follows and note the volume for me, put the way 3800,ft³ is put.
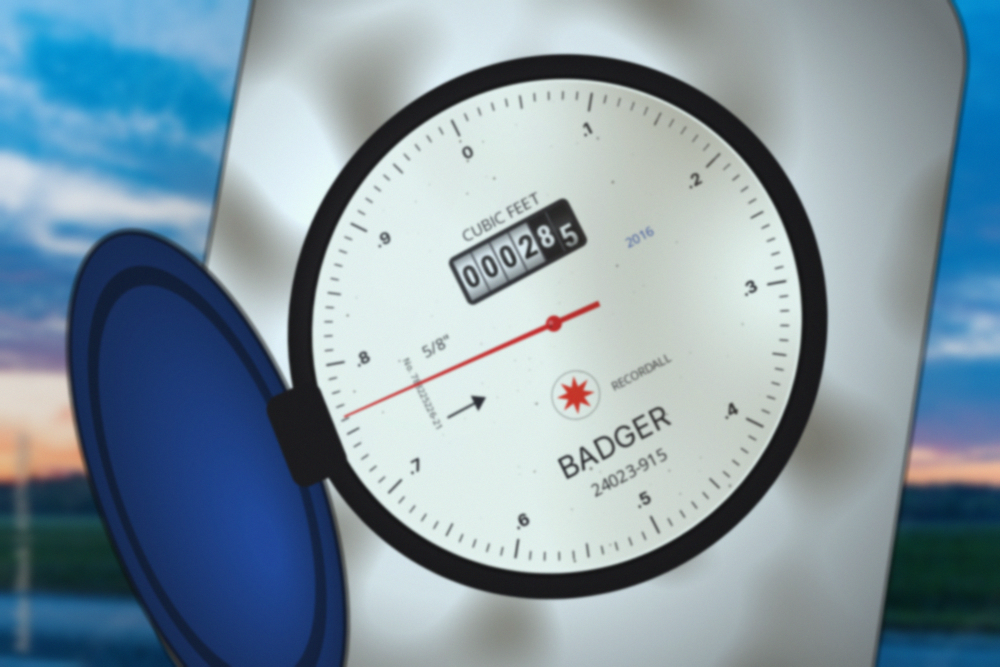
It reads 284.76,ft³
